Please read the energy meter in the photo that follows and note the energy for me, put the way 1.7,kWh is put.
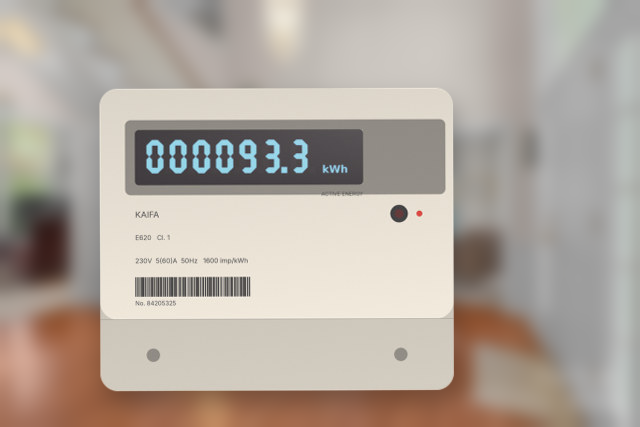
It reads 93.3,kWh
